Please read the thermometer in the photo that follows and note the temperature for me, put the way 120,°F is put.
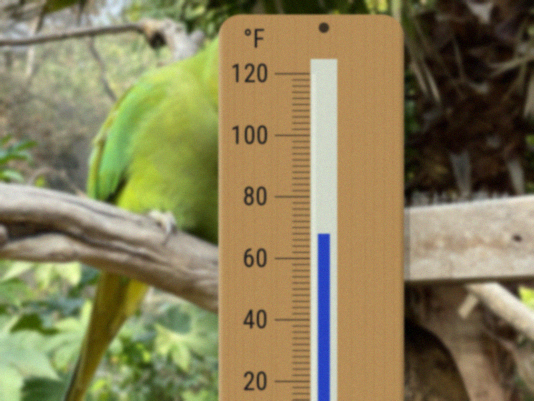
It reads 68,°F
